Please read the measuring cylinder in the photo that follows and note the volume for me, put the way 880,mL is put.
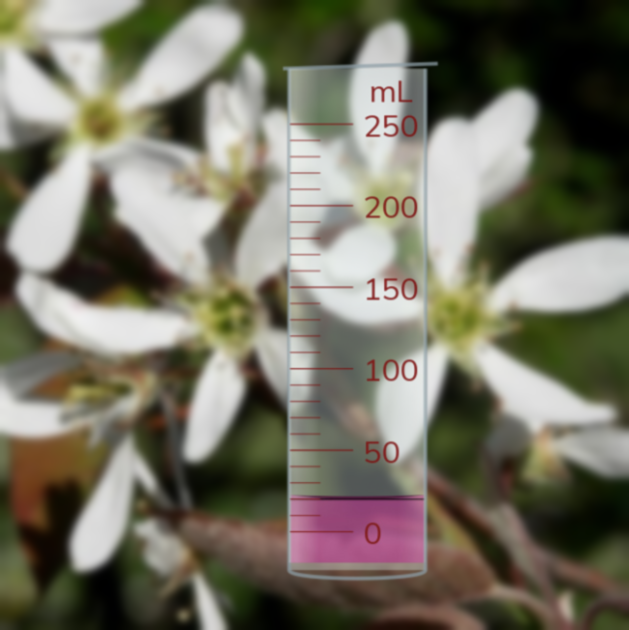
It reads 20,mL
